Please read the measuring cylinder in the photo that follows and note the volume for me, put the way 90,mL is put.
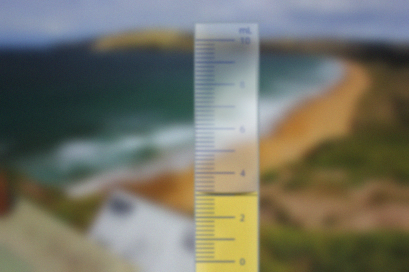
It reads 3,mL
